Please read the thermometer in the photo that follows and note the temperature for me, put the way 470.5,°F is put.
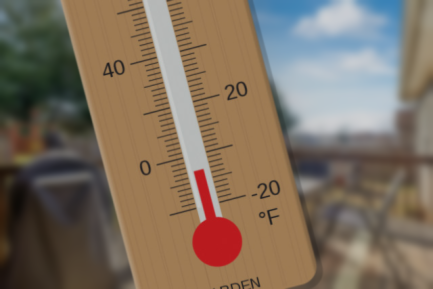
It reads -6,°F
